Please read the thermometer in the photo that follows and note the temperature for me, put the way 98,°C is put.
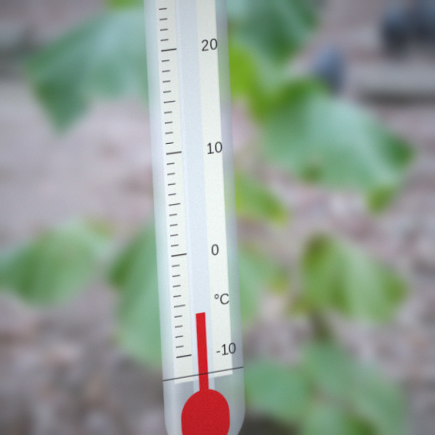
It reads -6,°C
